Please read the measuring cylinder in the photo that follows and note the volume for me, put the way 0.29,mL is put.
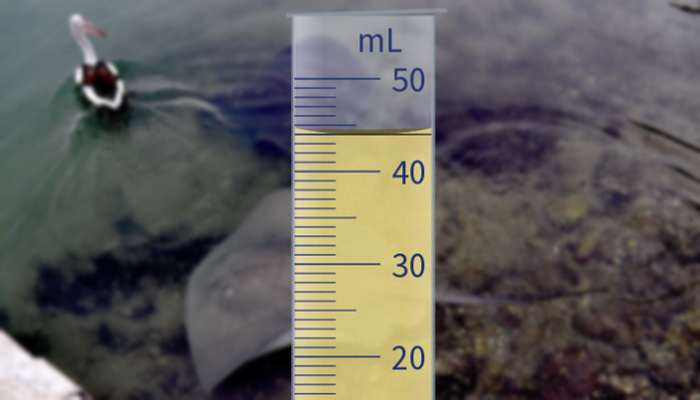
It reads 44,mL
